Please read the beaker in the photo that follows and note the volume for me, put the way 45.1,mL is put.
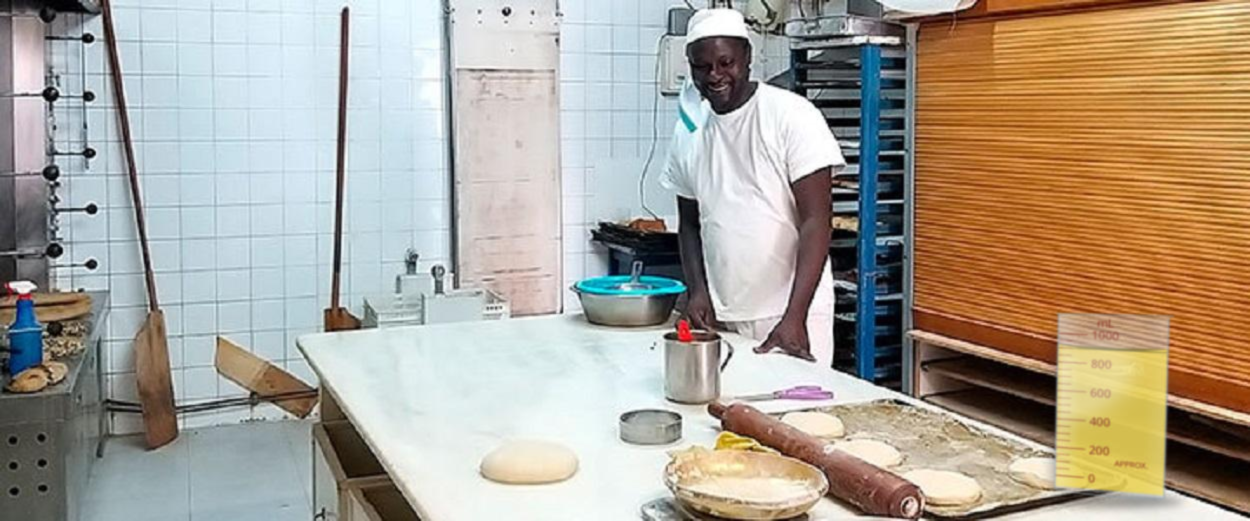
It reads 900,mL
